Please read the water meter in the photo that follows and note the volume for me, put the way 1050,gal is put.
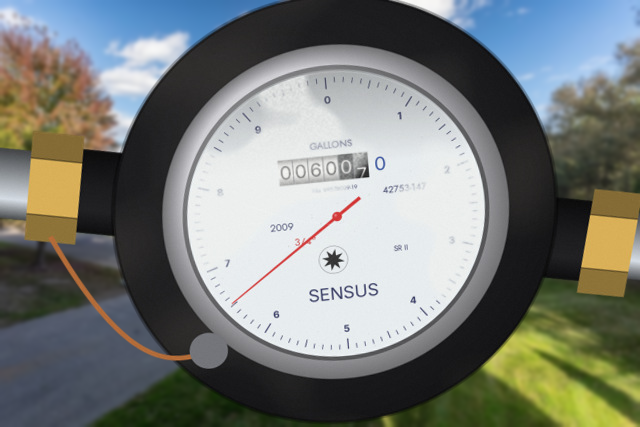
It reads 60066.5,gal
